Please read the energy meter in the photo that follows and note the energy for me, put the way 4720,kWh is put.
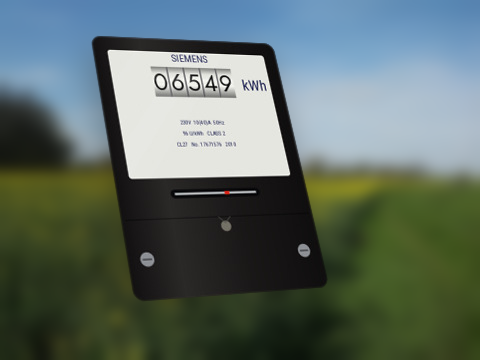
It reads 6549,kWh
